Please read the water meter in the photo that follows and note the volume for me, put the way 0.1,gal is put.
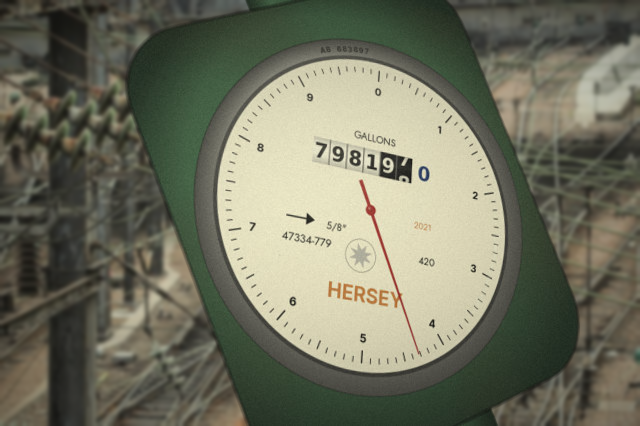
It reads 7981974.3,gal
